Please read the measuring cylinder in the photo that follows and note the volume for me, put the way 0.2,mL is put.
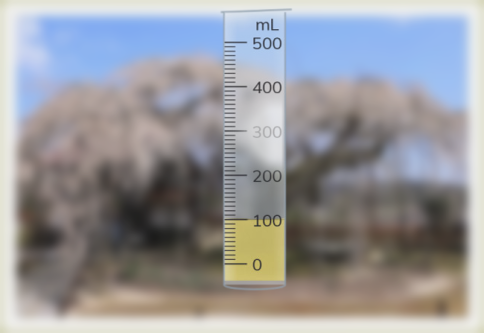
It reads 100,mL
